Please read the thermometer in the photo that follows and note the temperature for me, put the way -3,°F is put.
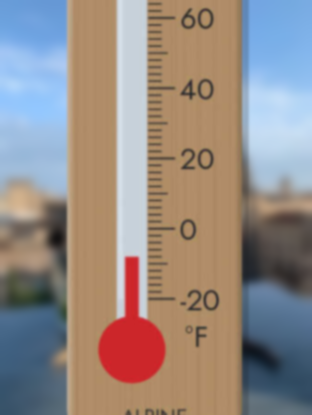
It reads -8,°F
